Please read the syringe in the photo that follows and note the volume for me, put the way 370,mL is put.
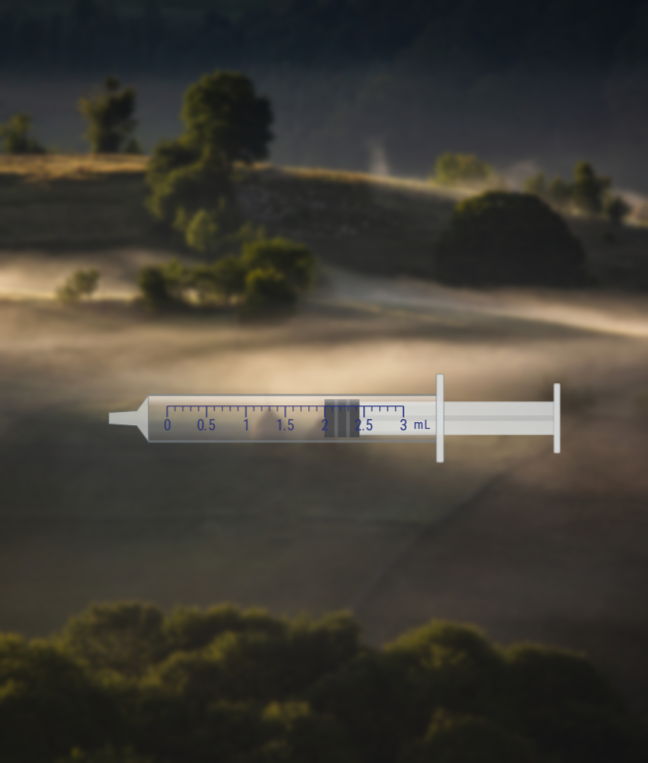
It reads 2,mL
